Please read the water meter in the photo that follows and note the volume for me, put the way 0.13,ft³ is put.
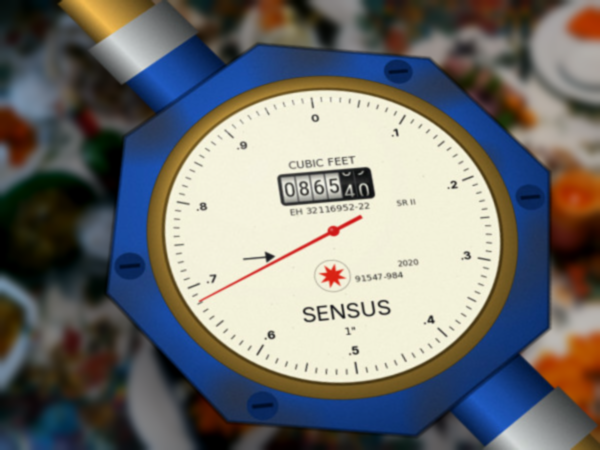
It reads 86539.68,ft³
